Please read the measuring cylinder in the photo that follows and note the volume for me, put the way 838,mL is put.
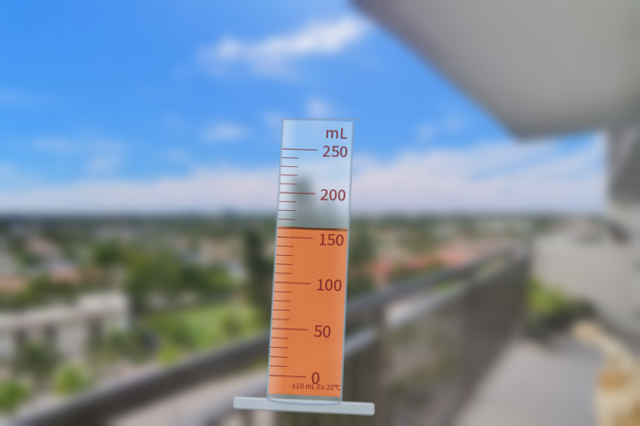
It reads 160,mL
